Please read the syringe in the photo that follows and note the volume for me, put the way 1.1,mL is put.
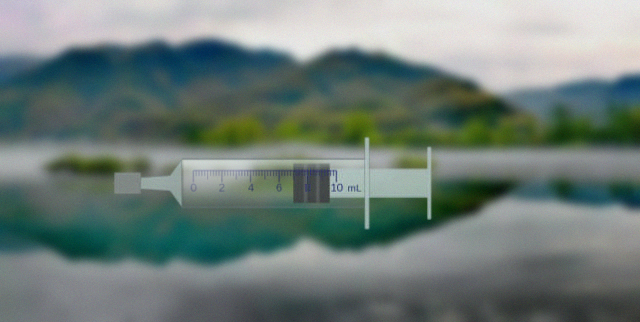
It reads 7,mL
